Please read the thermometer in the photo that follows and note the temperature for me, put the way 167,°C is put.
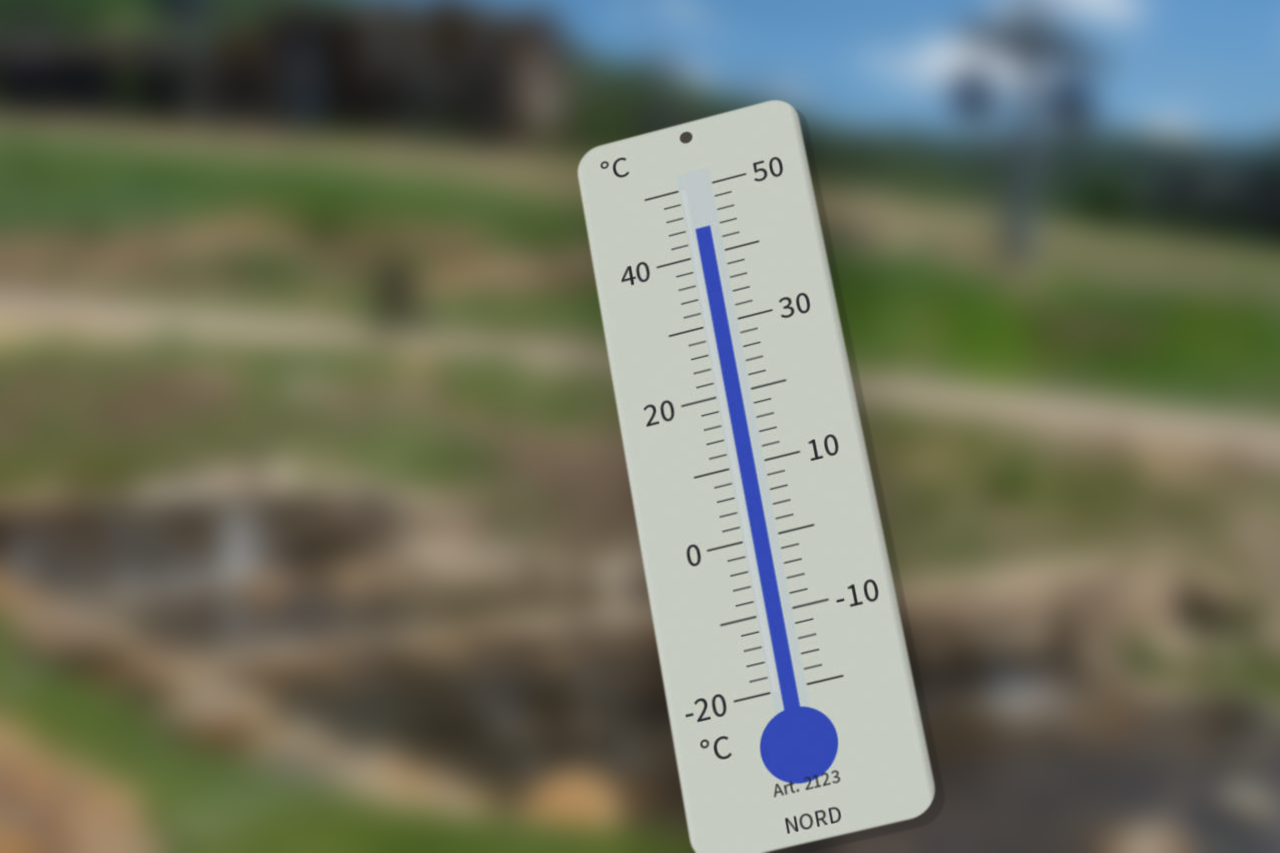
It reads 44,°C
